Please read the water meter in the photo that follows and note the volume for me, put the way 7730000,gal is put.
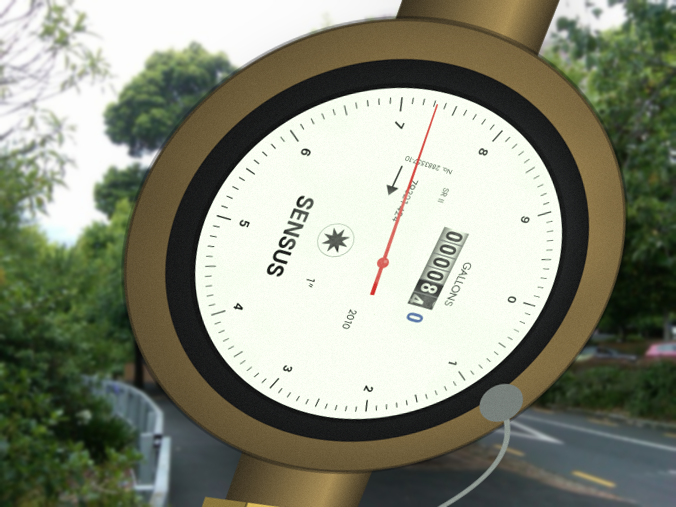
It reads 837.3,gal
